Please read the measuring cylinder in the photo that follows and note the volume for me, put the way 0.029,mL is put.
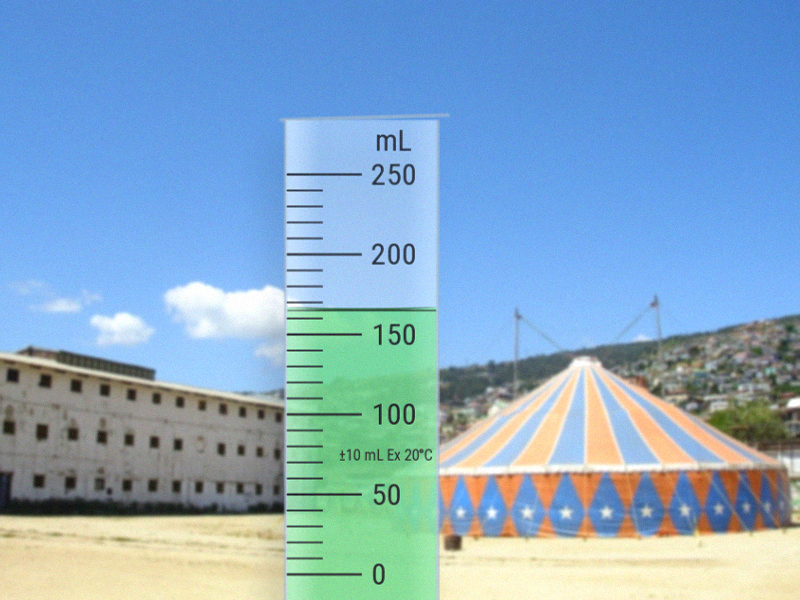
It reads 165,mL
